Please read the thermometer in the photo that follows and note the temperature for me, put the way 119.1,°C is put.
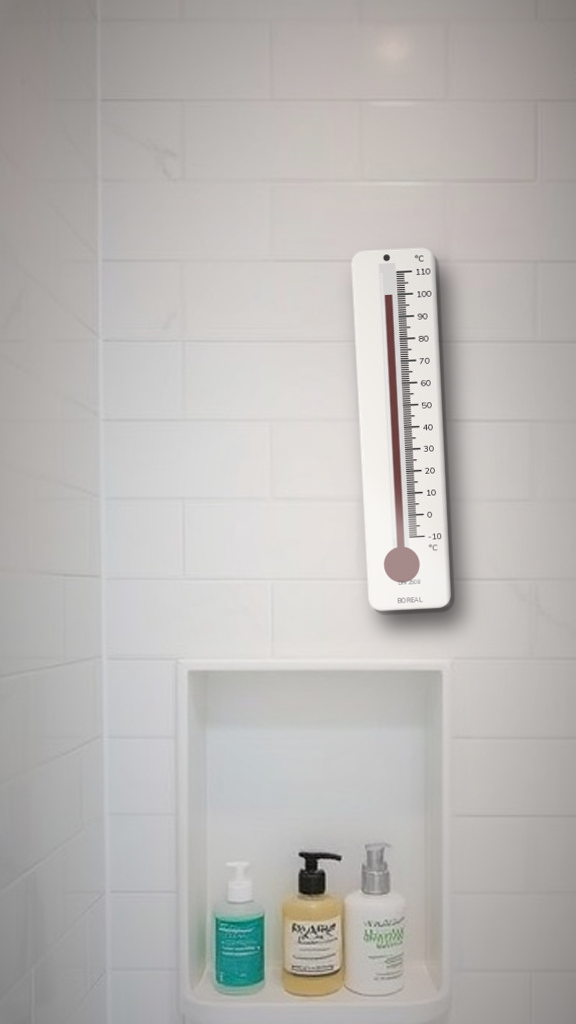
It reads 100,°C
